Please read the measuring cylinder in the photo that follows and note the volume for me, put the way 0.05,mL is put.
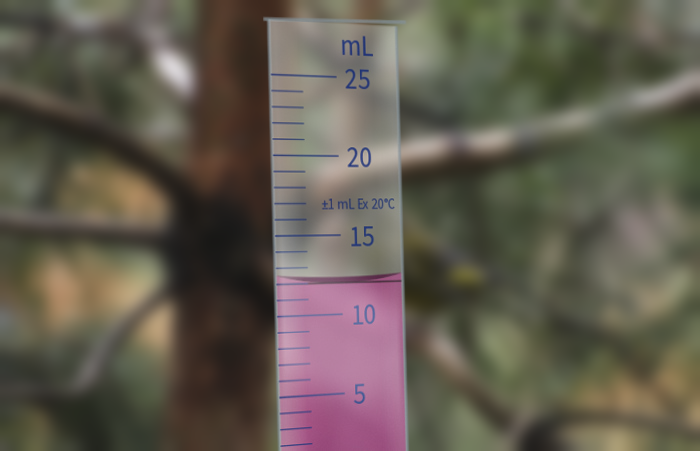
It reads 12,mL
